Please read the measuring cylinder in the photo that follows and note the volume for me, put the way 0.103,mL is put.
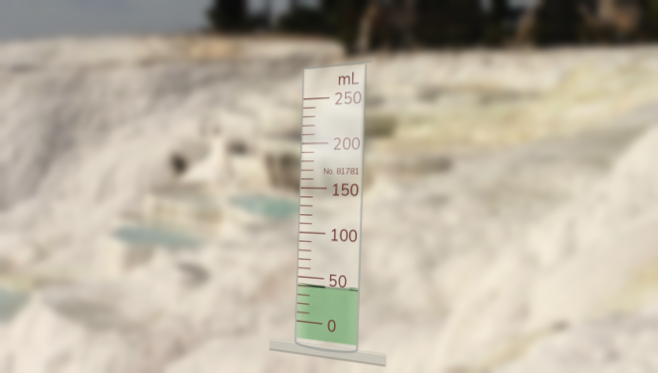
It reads 40,mL
